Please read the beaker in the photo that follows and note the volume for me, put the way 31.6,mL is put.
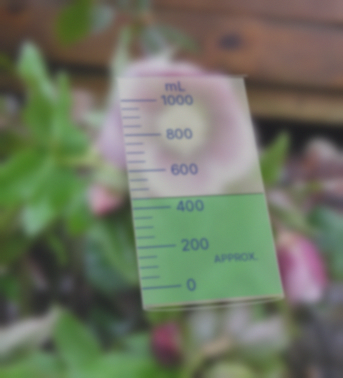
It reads 450,mL
